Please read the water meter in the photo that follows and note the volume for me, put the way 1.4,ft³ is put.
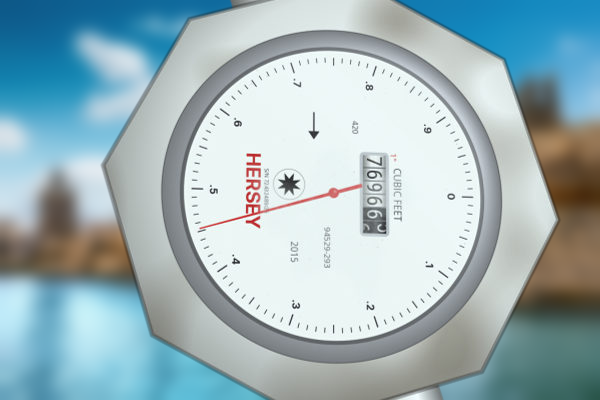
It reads 769665.45,ft³
